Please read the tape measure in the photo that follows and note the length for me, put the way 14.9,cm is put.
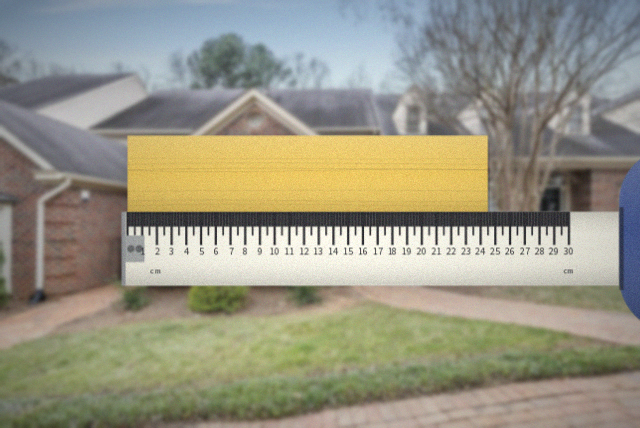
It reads 24.5,cm
